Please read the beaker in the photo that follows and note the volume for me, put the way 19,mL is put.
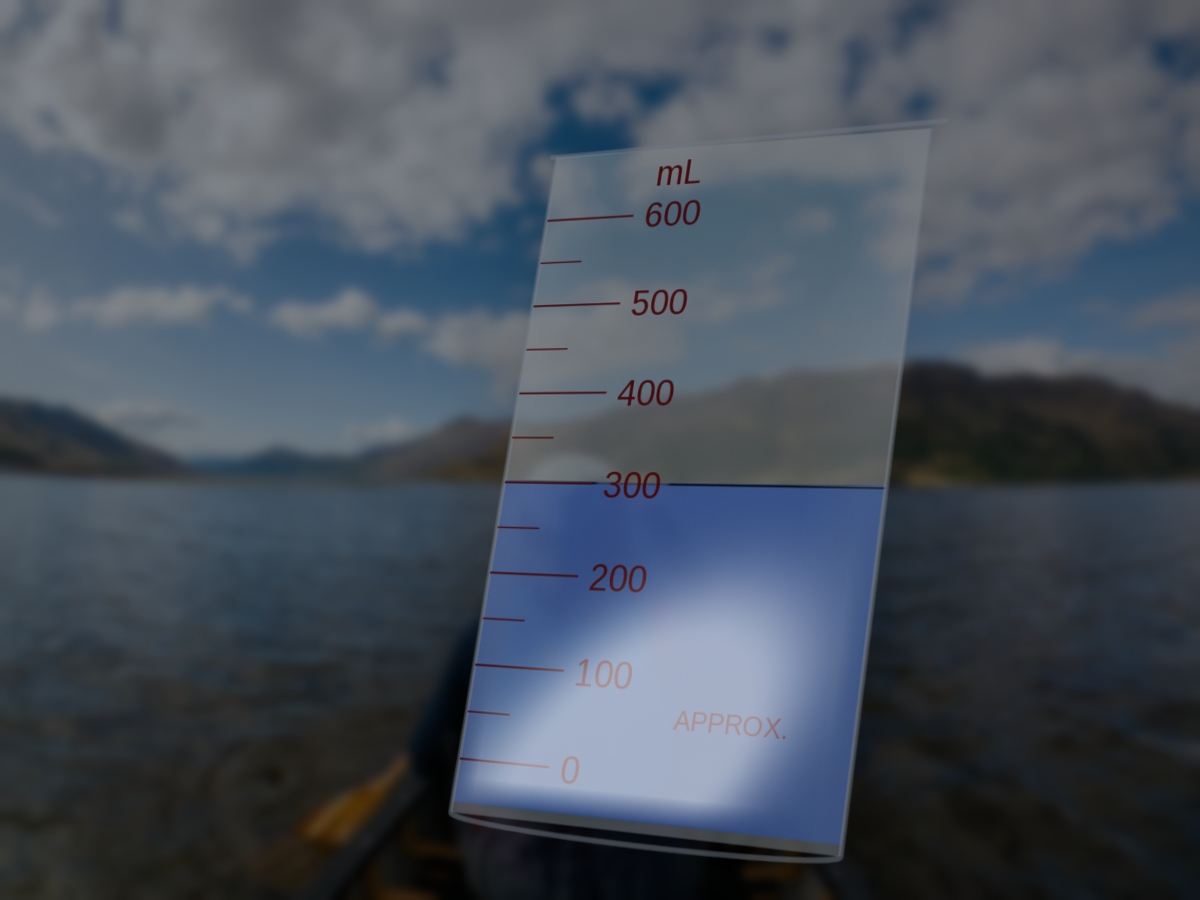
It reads 300,mL
